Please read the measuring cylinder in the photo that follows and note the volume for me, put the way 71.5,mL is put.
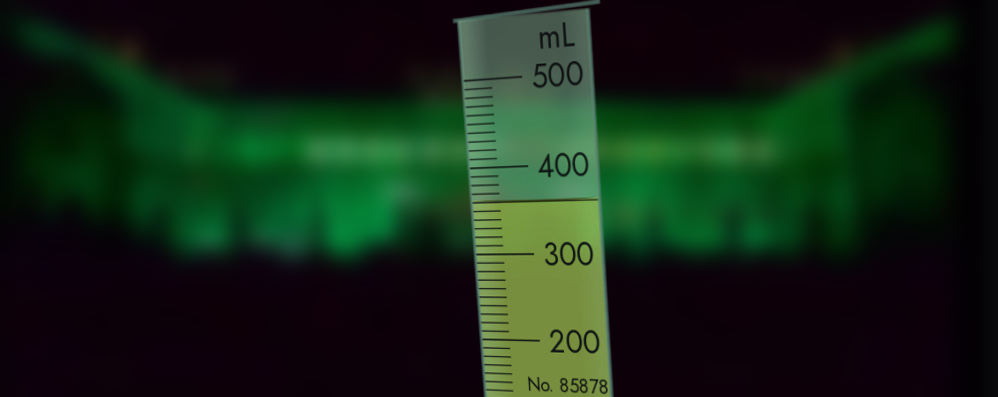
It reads 360,mL
